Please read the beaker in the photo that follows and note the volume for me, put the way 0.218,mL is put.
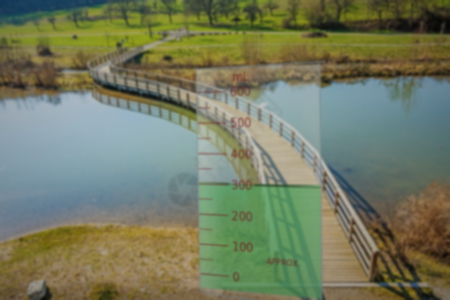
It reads 300,mL
